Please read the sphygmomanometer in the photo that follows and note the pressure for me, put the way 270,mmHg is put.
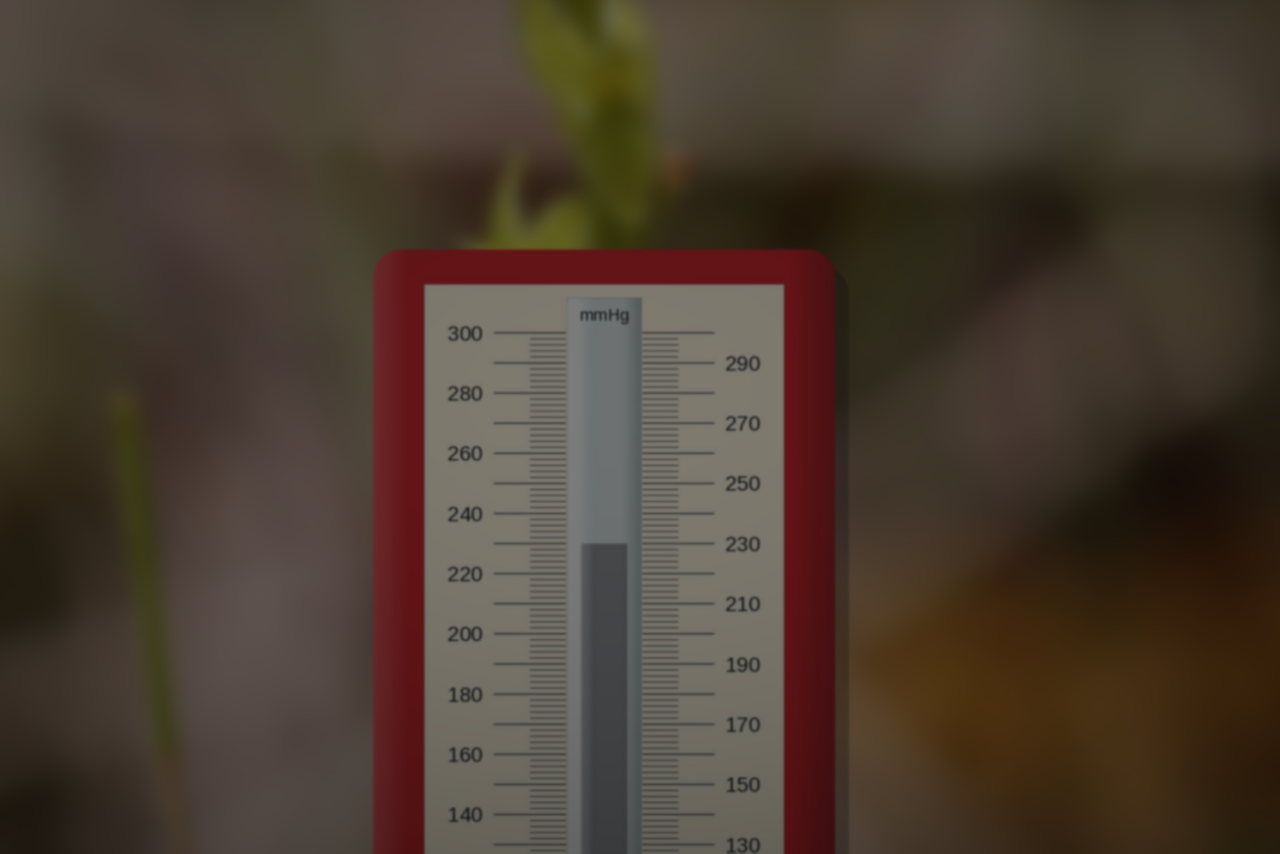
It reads 230,mmHg
